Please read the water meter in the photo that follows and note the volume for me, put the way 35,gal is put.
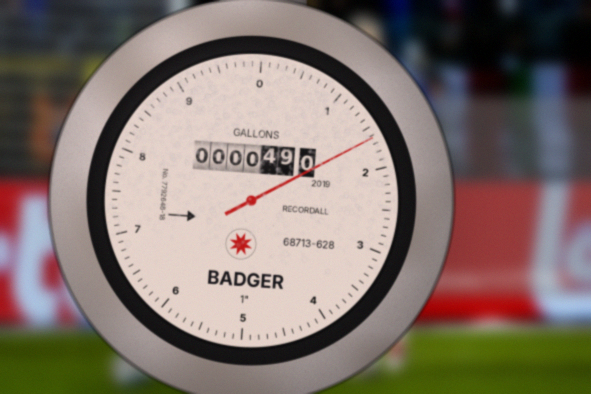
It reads 491.6,gal
